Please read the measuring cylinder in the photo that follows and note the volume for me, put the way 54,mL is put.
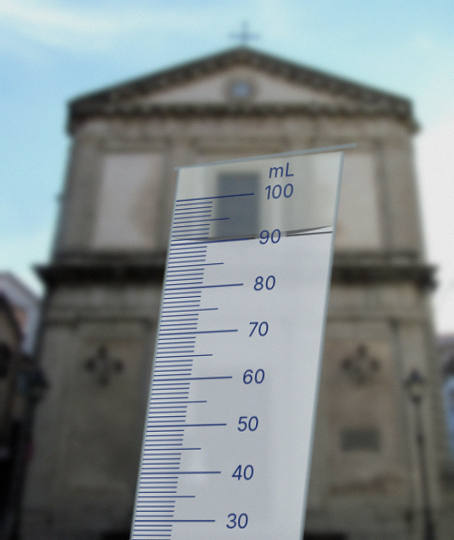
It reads 90,mL
